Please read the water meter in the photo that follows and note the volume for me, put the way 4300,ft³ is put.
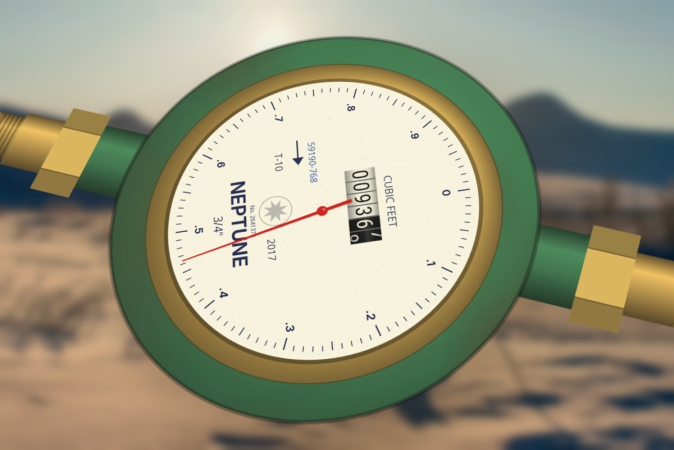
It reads 9367.46,ft³
